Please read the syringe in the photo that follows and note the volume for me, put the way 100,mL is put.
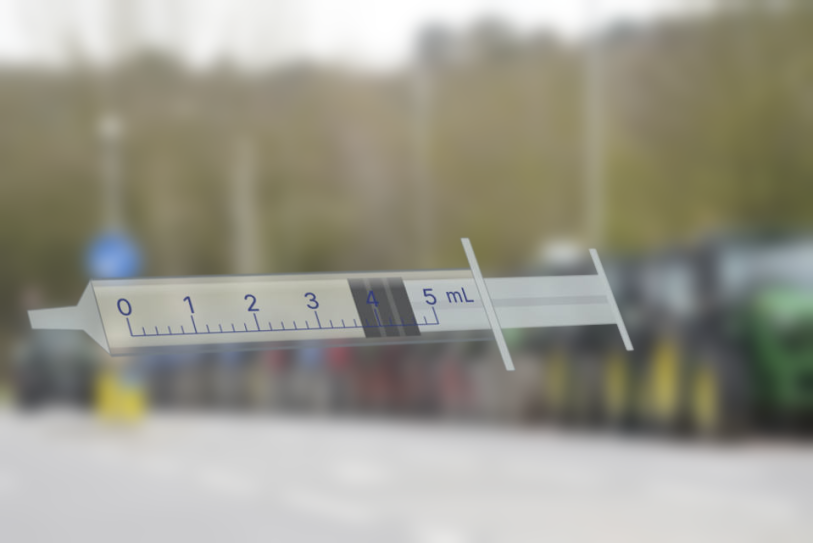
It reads 3.7,mL
